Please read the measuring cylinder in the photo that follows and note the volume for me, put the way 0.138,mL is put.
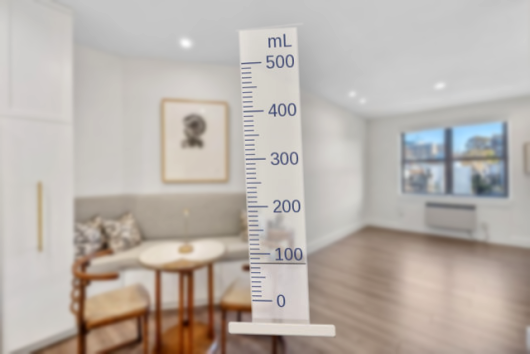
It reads 80,mL
